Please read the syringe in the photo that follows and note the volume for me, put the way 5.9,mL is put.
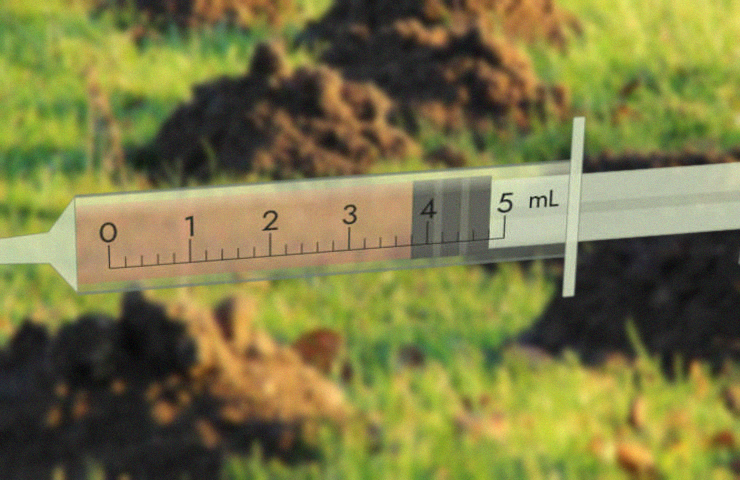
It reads 3.8,mL
